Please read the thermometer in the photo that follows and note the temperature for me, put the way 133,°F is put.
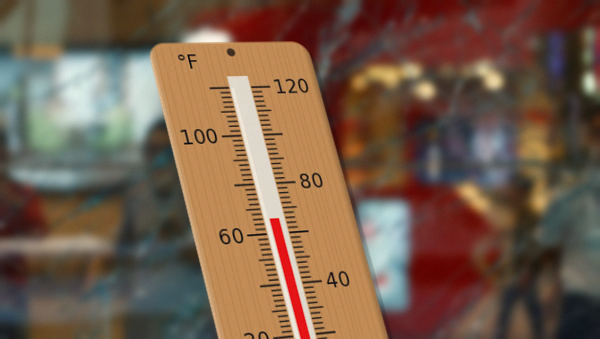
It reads 66,°F
